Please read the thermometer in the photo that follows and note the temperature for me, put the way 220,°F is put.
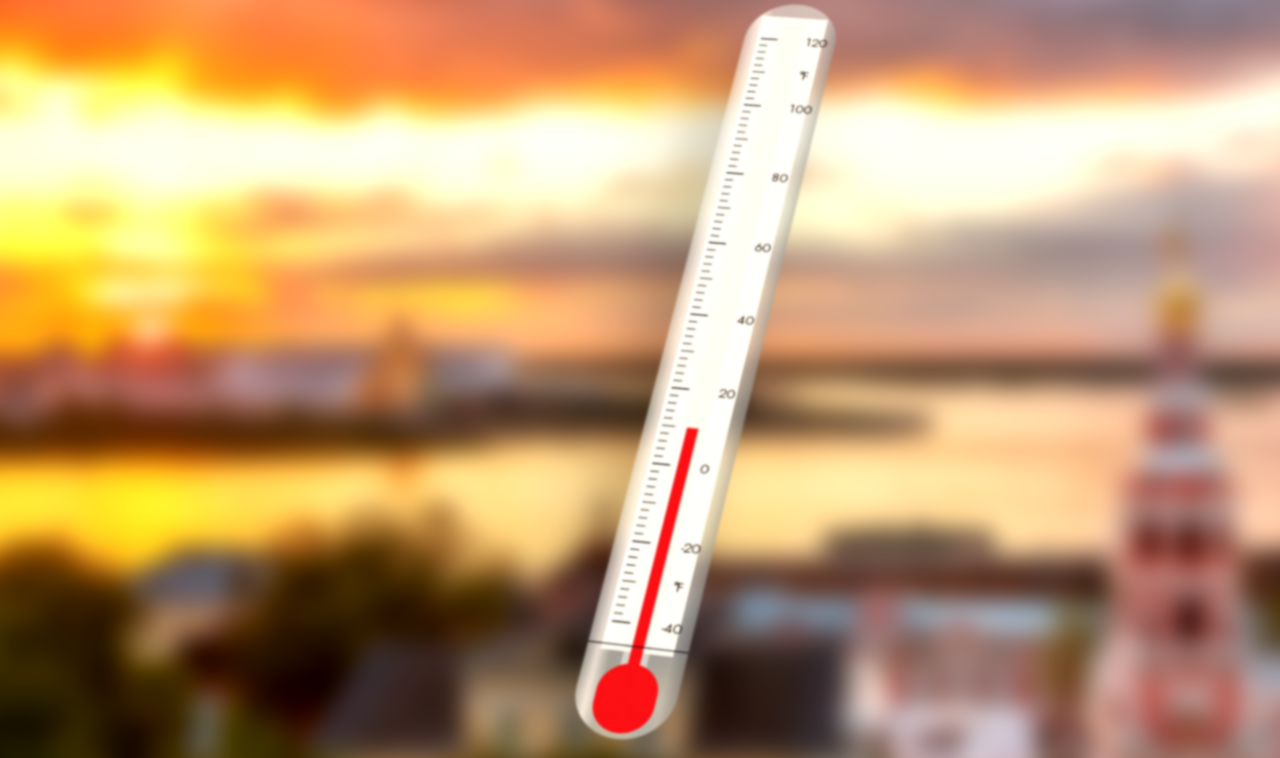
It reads 10,°F
